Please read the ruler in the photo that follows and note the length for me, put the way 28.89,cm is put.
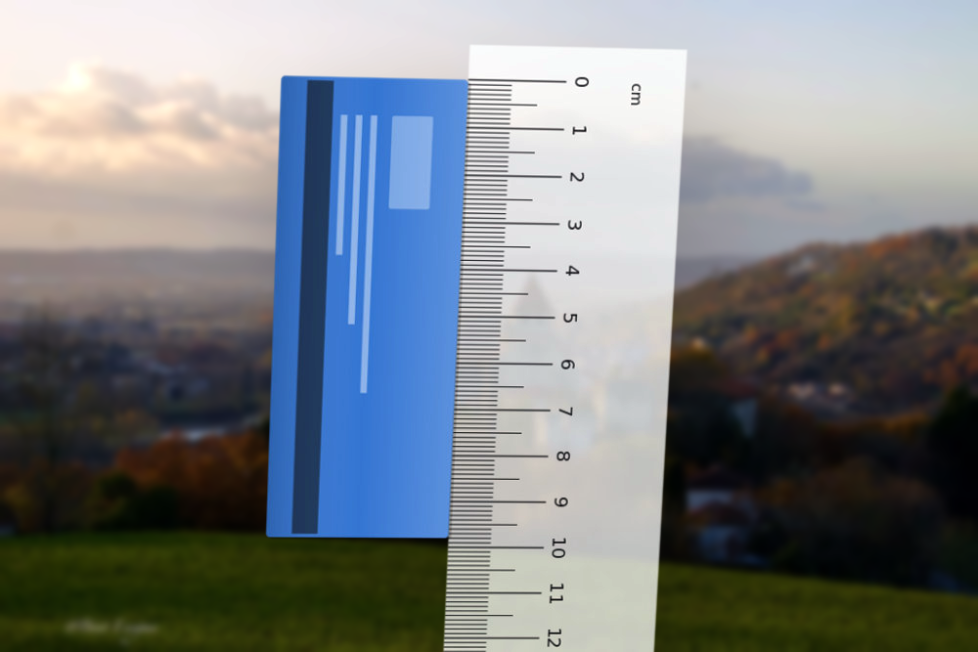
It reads 9.8,cm
